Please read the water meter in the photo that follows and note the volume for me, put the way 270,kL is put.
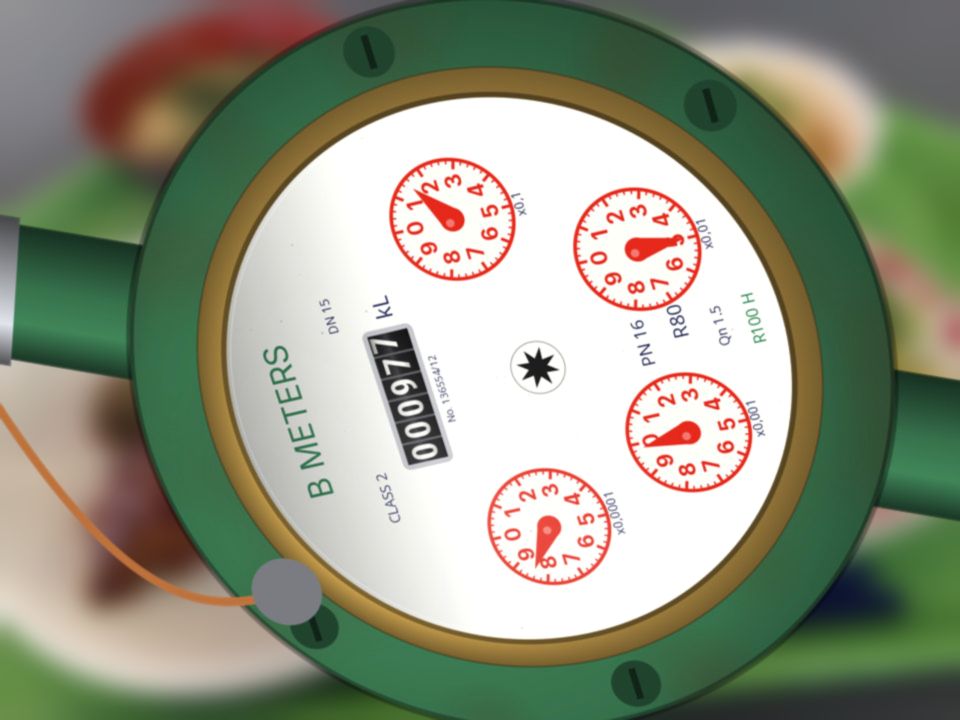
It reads 977.1498,kL
